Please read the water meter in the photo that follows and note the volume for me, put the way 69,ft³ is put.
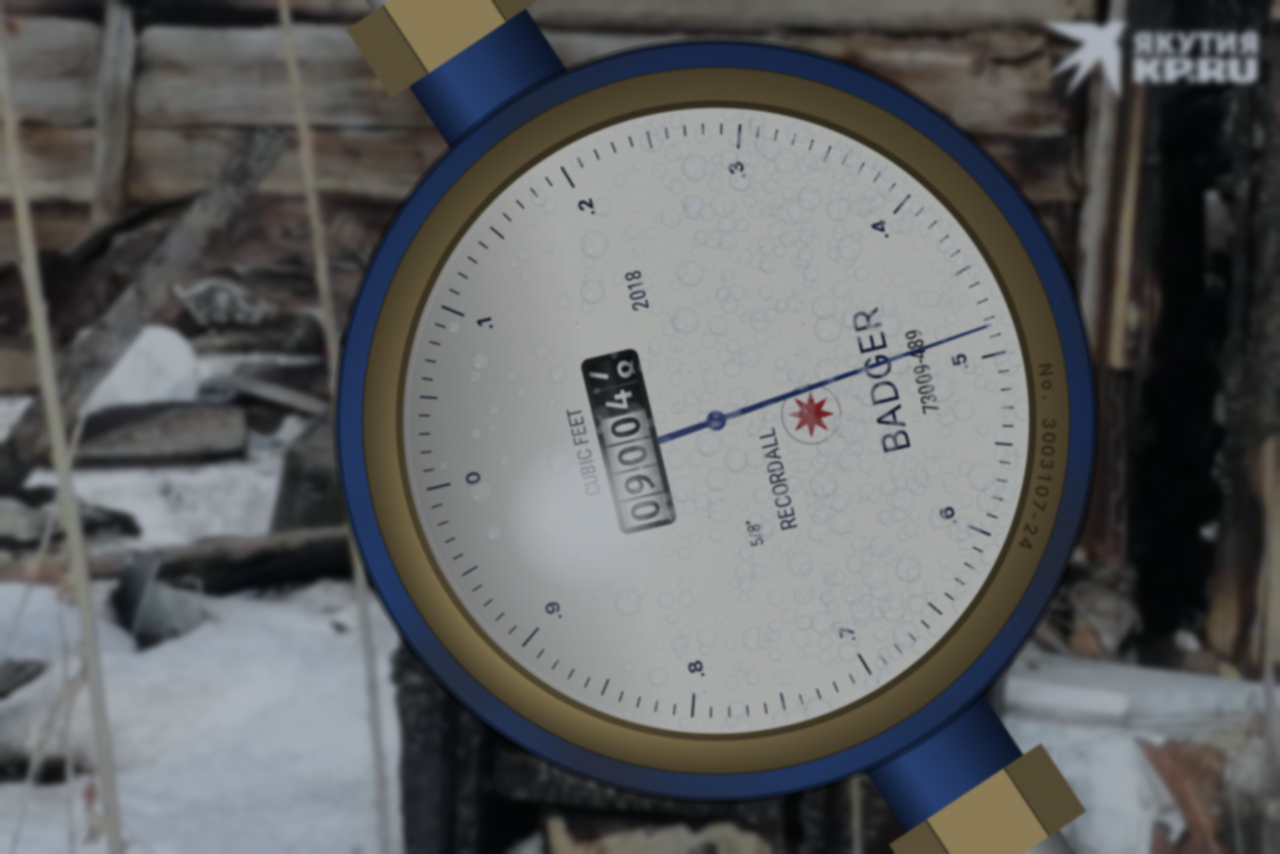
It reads 90047.48,ft³
